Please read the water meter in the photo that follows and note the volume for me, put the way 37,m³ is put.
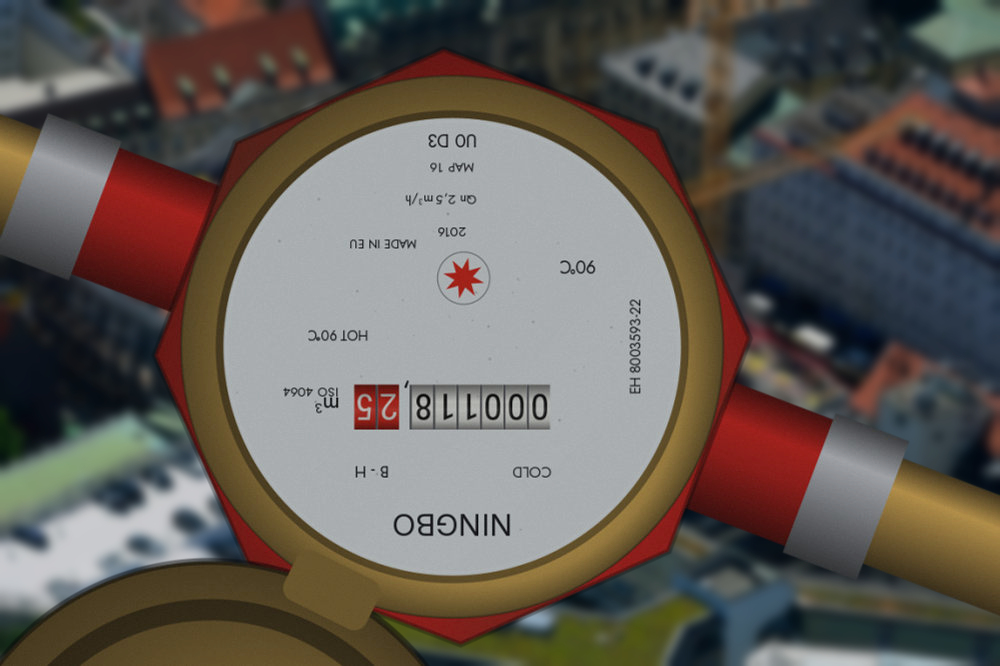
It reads 118.25,m³
